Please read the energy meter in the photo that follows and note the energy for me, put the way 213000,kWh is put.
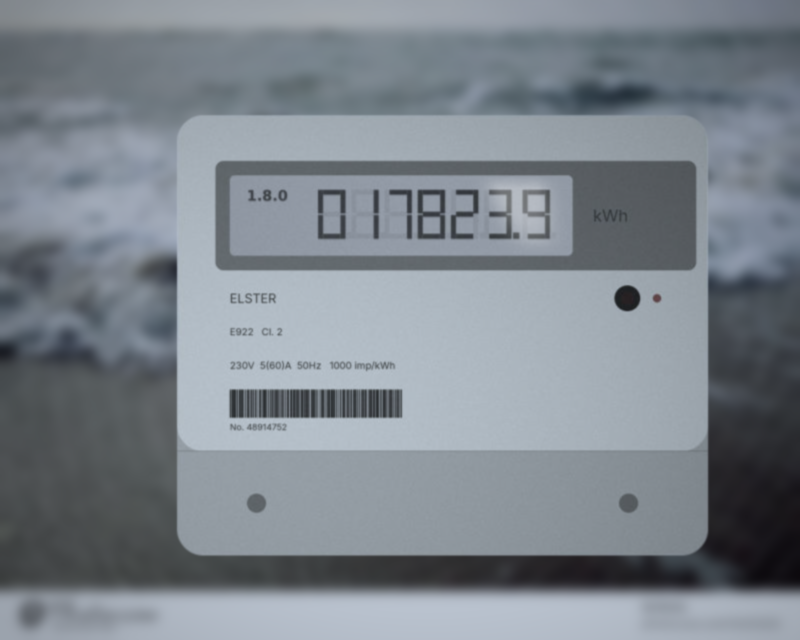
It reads 17823.9,kWh
